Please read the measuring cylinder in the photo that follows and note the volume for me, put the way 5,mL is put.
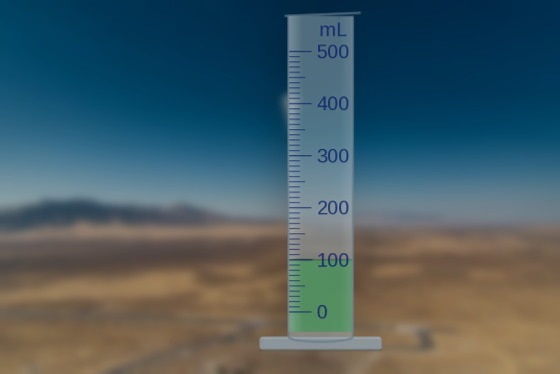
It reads 100,mL
